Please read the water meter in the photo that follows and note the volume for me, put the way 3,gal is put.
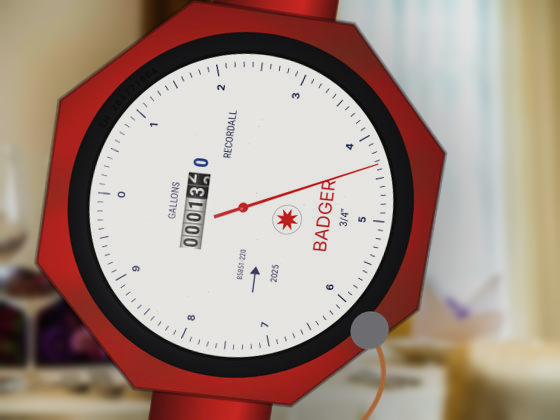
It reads 1324.3,gal
